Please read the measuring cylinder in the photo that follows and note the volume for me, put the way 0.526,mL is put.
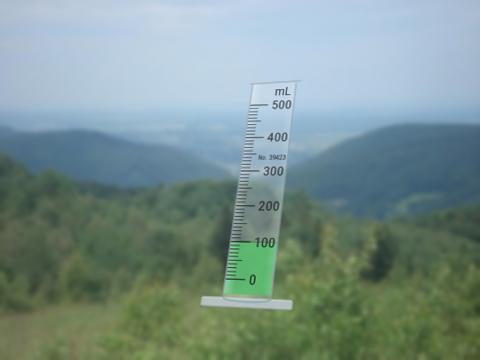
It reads 100,mL
